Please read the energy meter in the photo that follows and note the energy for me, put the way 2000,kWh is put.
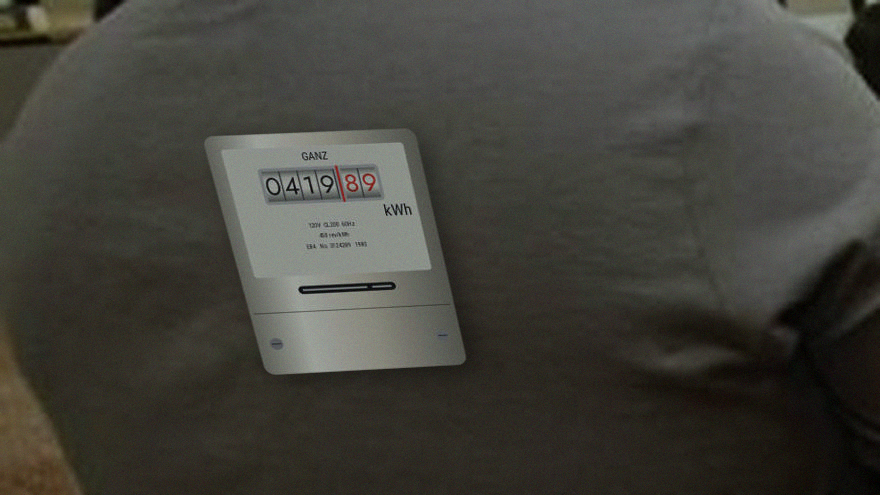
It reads 419.89,kWh
